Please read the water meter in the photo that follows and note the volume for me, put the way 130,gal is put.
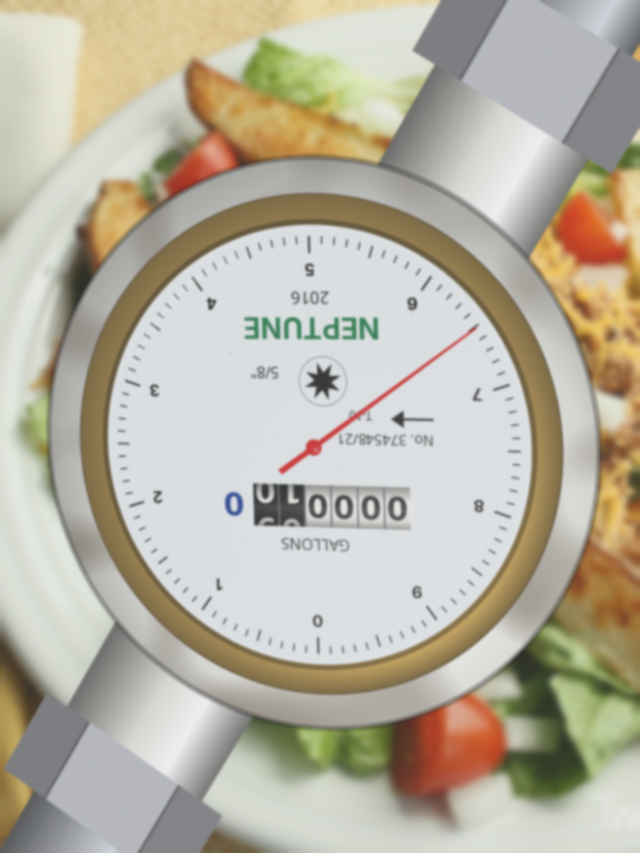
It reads 96.5,gal
